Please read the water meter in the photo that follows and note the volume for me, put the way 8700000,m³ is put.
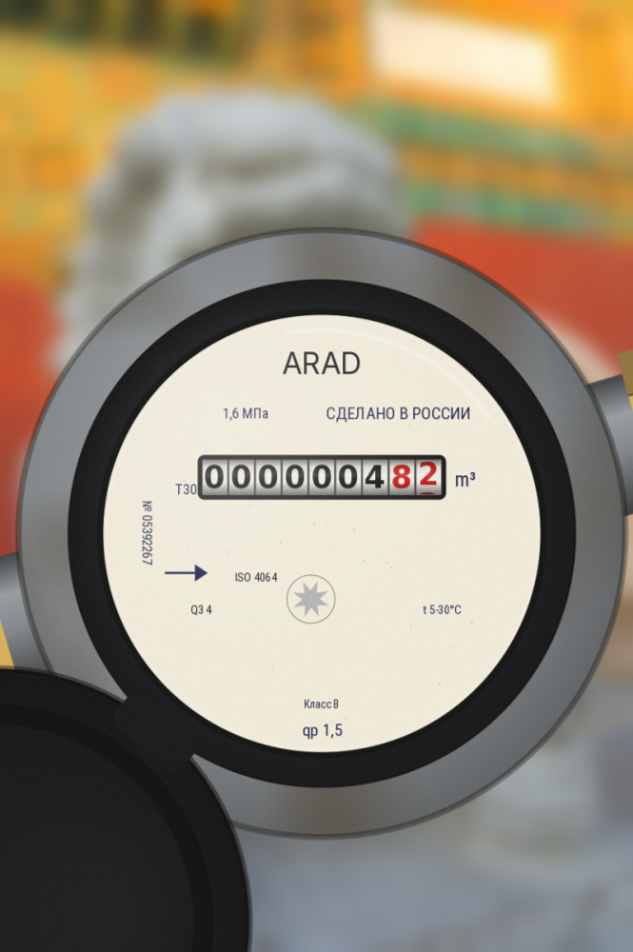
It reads 4.82,m³
